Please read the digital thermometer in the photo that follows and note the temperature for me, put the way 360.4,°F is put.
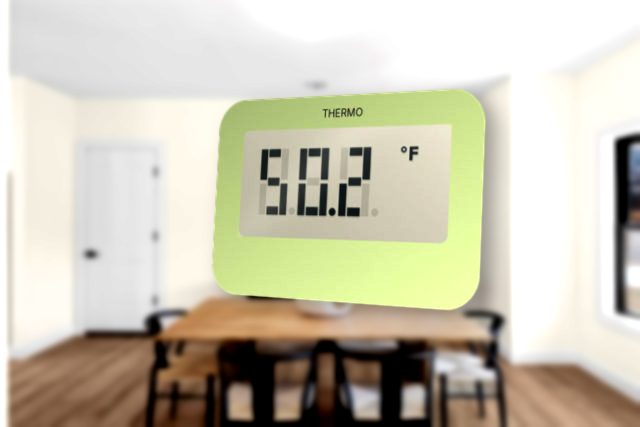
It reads 50.2,°F
